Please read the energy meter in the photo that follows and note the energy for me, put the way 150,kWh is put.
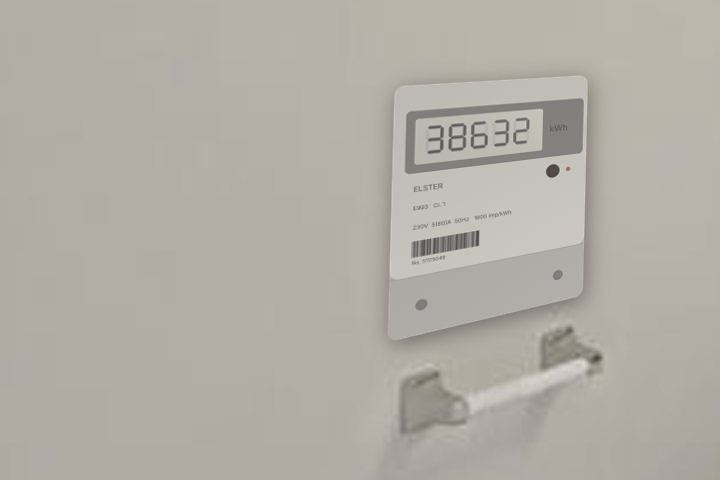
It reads 38632,kWh
